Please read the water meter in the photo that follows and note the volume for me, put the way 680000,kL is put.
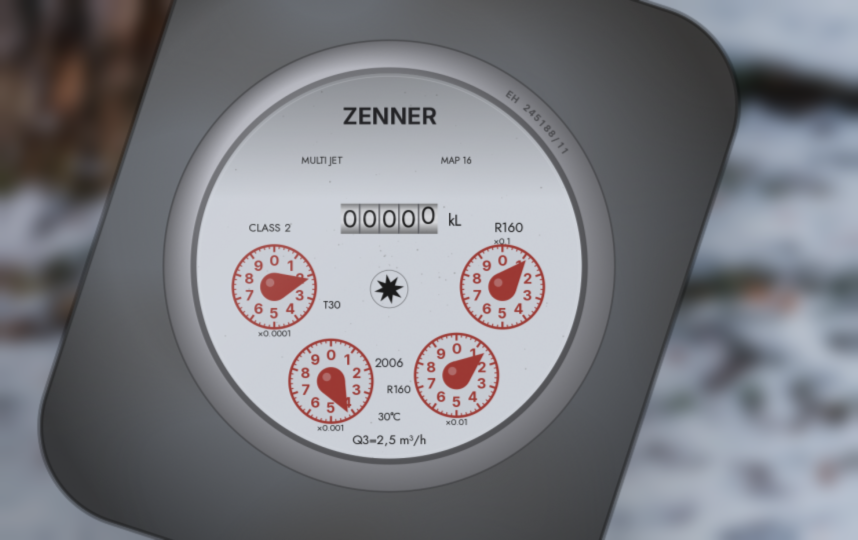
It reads 0.1142,kL
